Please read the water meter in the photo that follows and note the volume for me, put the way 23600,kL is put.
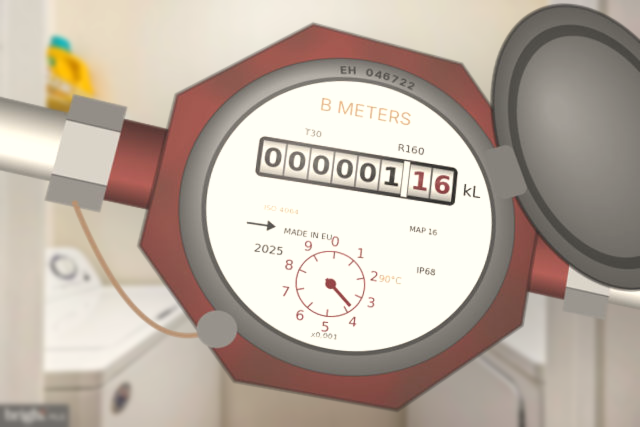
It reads 1.163,kL
